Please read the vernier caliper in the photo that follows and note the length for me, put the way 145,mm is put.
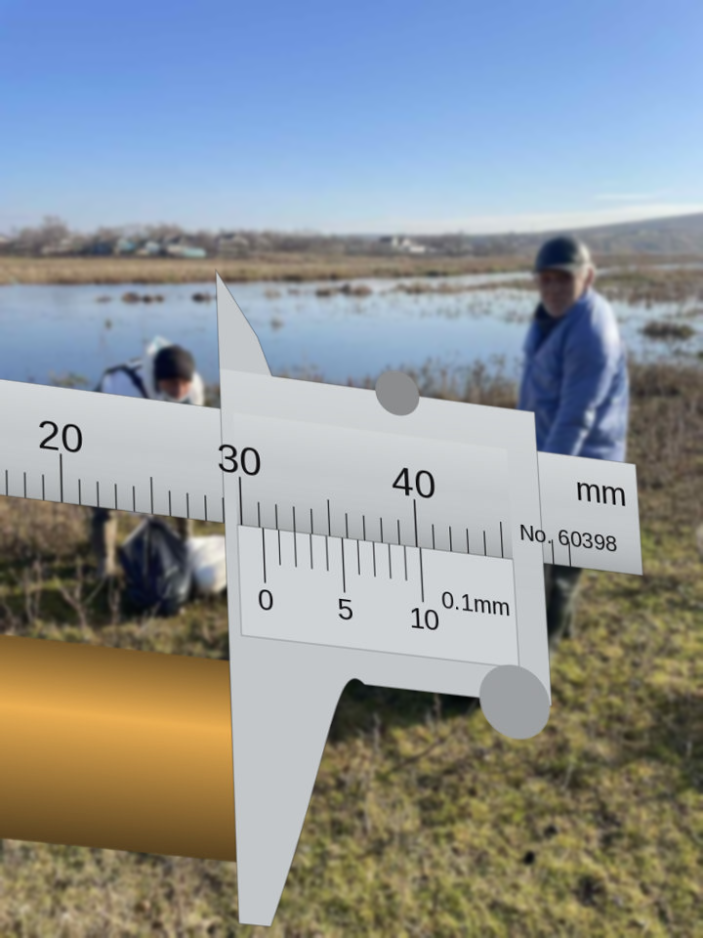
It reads 31.2,mm
